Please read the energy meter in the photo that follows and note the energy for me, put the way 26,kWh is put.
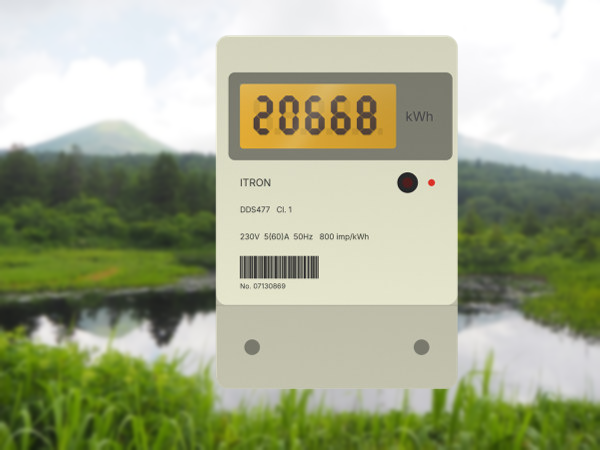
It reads 20668,kWh
